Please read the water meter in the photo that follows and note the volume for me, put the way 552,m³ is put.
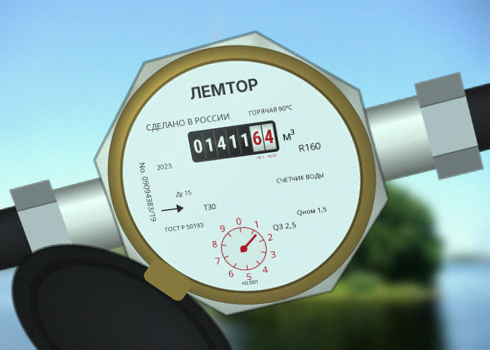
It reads 1411.641,m³
